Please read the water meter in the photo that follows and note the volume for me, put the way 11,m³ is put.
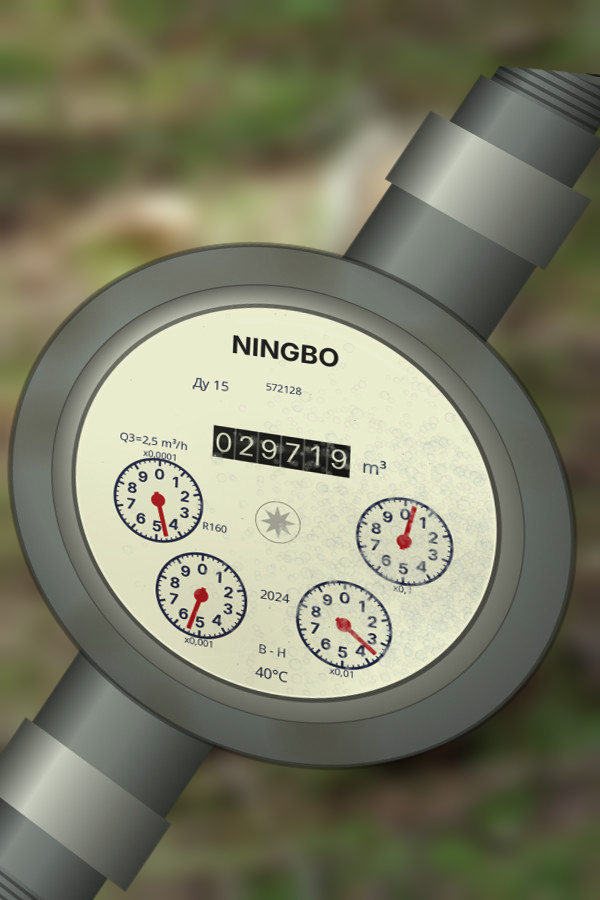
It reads 29719.0354,m³
